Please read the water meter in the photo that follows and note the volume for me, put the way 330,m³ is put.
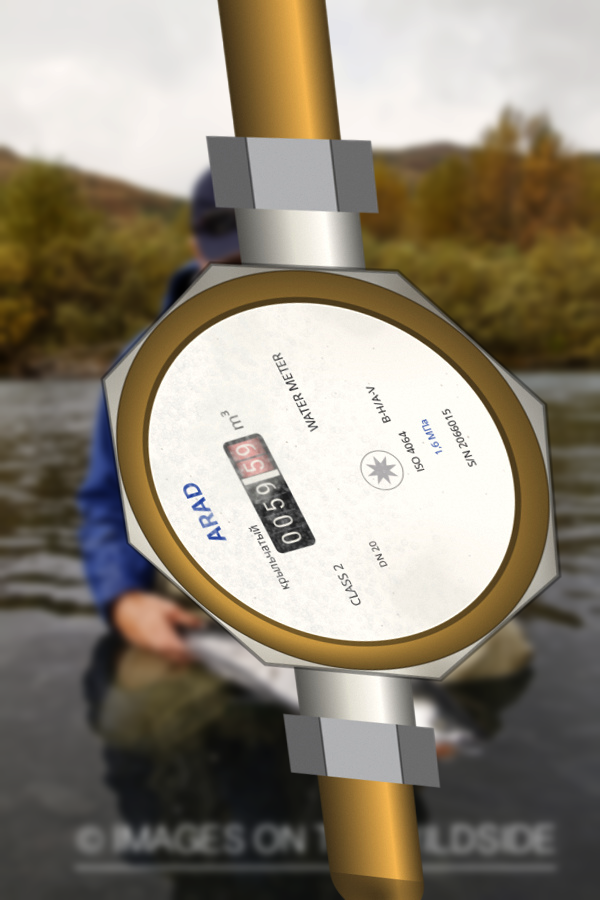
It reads 59.59,m³
